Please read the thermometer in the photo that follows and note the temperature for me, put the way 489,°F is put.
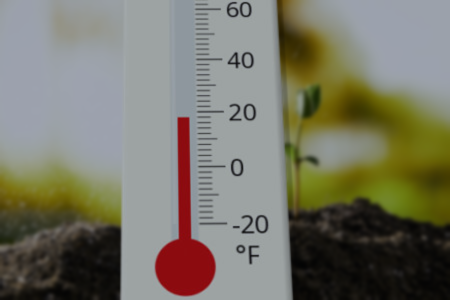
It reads 18,°F
